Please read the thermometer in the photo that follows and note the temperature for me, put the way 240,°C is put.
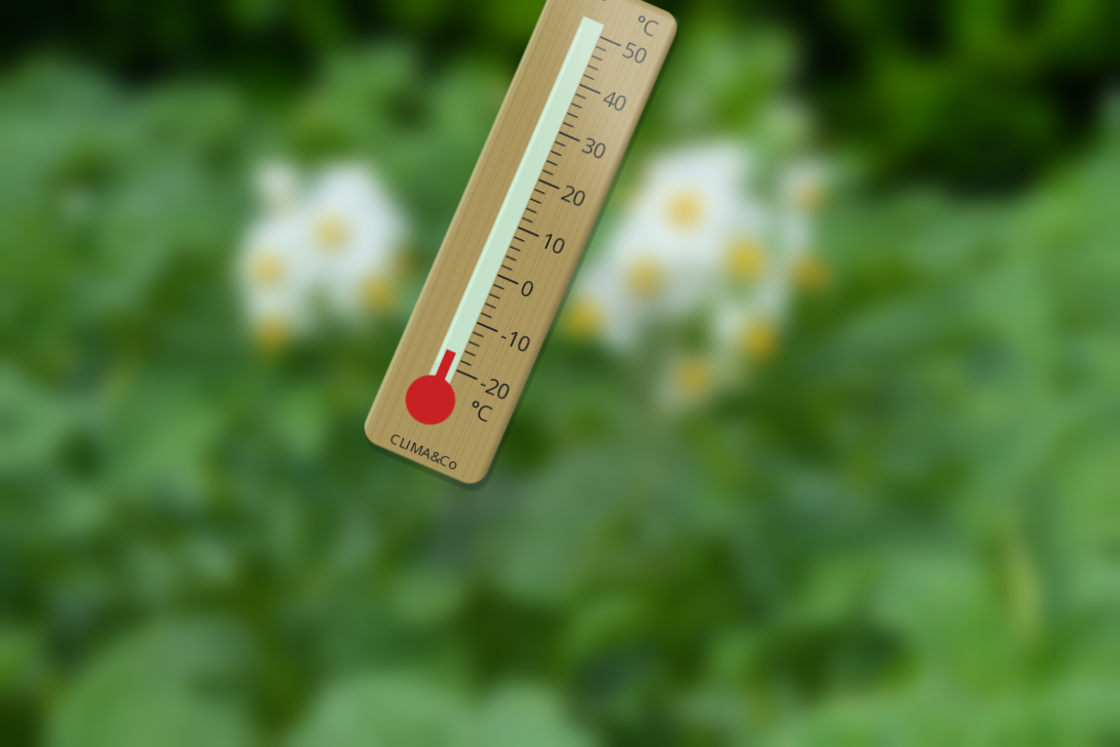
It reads -17,°C
